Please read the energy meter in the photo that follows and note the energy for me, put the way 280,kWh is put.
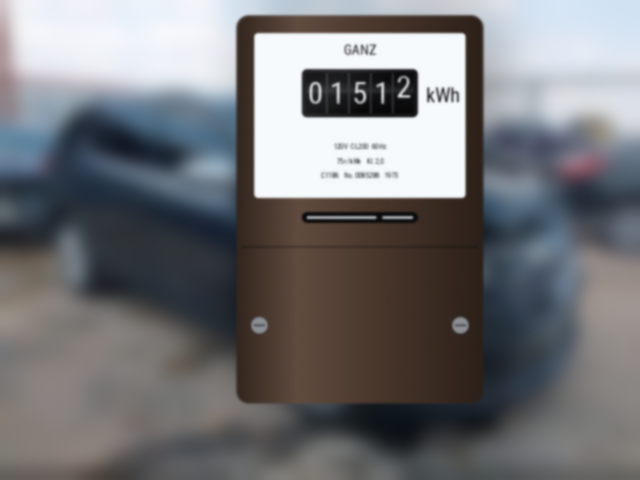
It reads 1512,kWh
